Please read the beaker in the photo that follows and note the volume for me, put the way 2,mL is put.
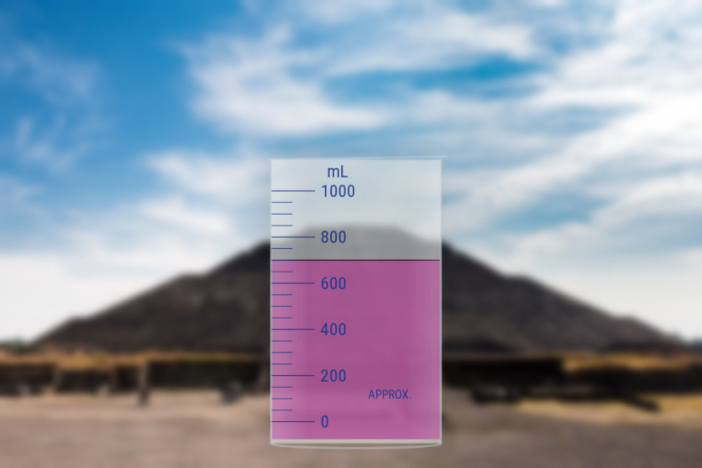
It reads 700,mL
